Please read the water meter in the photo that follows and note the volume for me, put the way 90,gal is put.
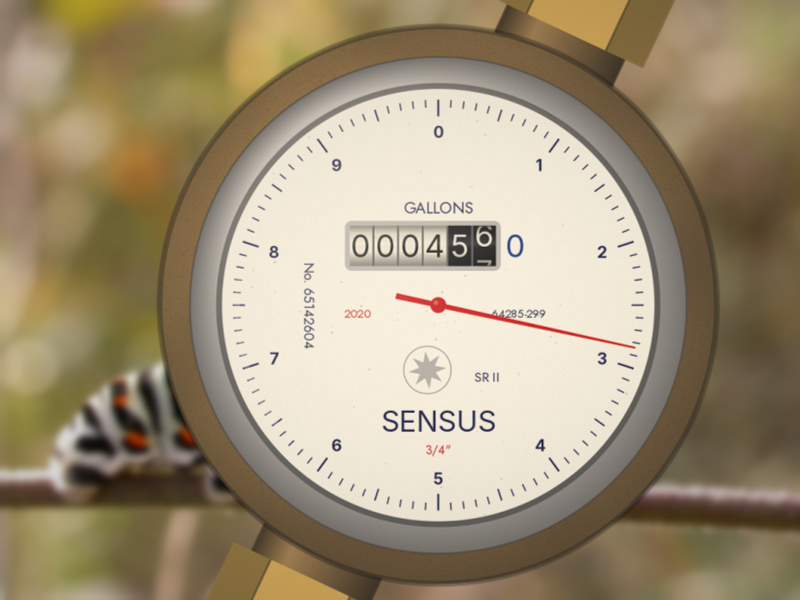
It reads 4562.8,gal
